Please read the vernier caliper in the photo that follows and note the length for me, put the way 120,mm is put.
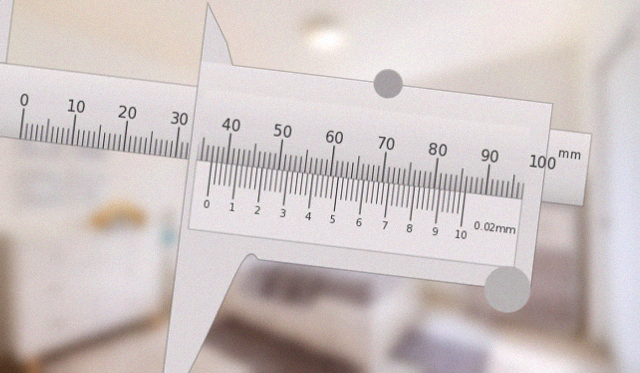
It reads 37.0,mm
